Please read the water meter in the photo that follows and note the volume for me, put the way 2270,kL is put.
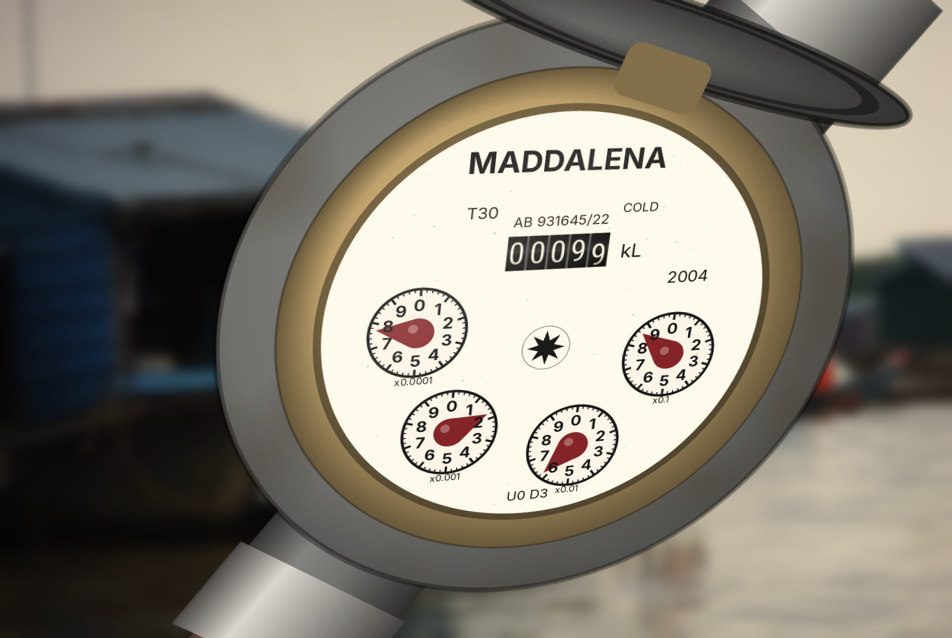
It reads 98.8617,kL
